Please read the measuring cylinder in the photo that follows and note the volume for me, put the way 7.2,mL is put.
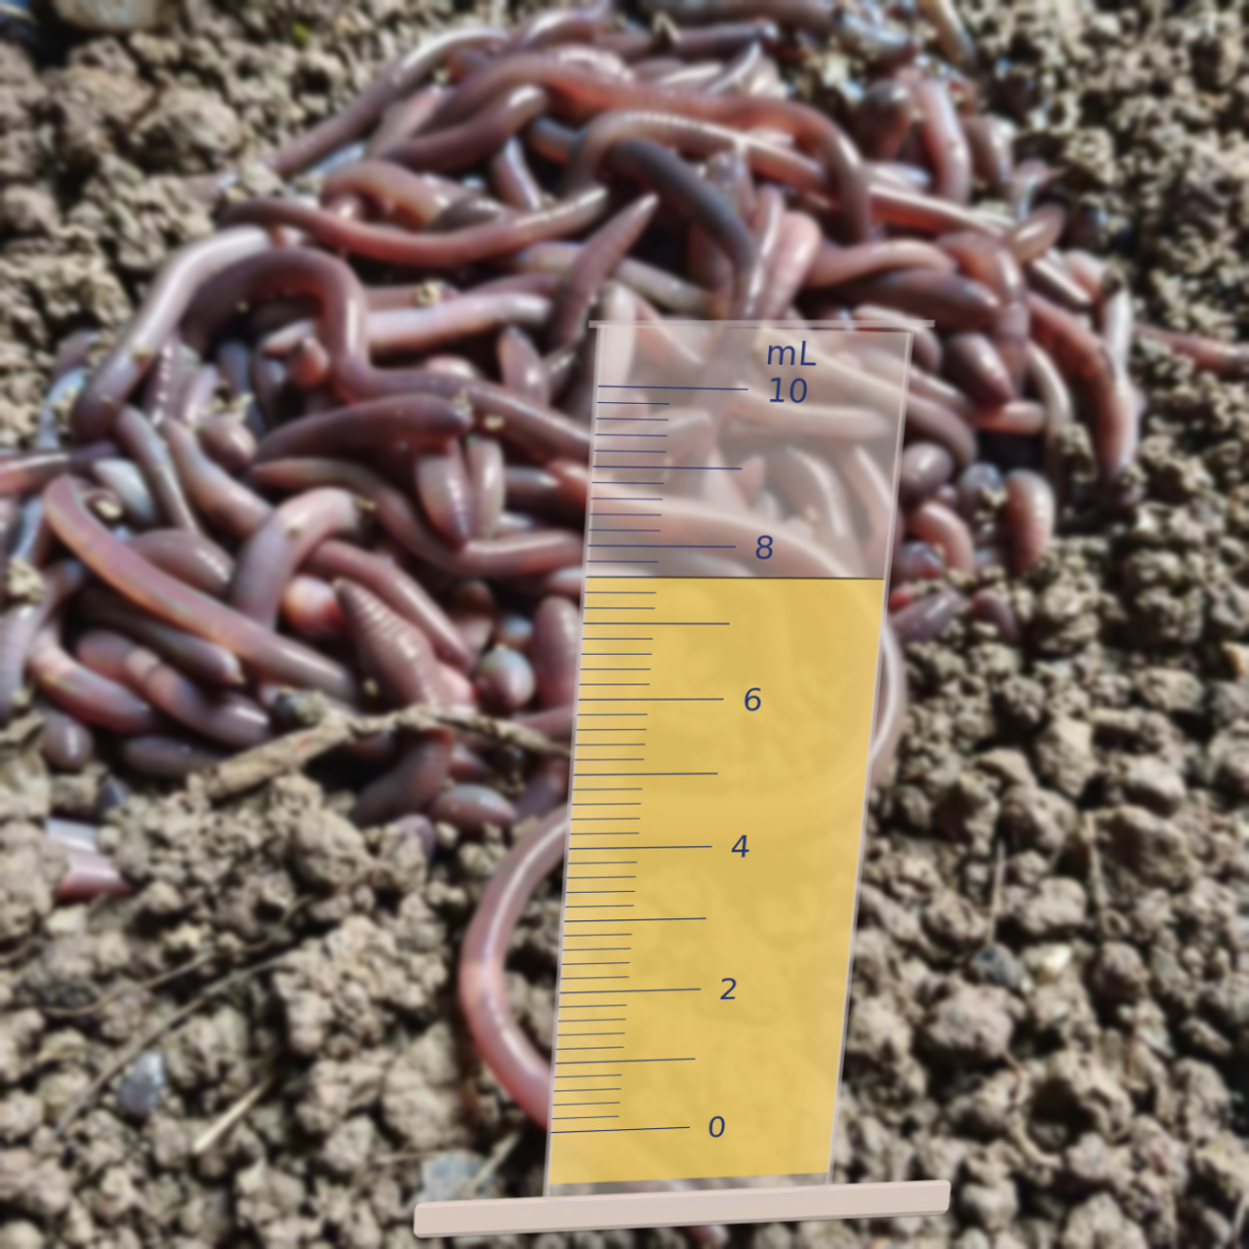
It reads 7.6,mL
